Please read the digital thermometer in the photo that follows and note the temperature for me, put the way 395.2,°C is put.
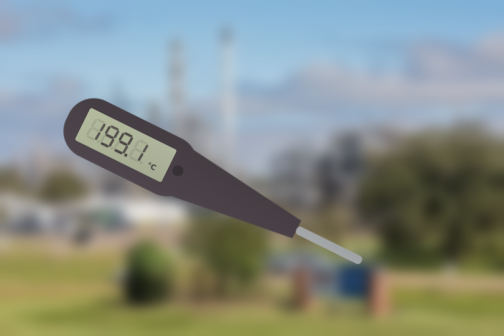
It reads 199.1,°C
